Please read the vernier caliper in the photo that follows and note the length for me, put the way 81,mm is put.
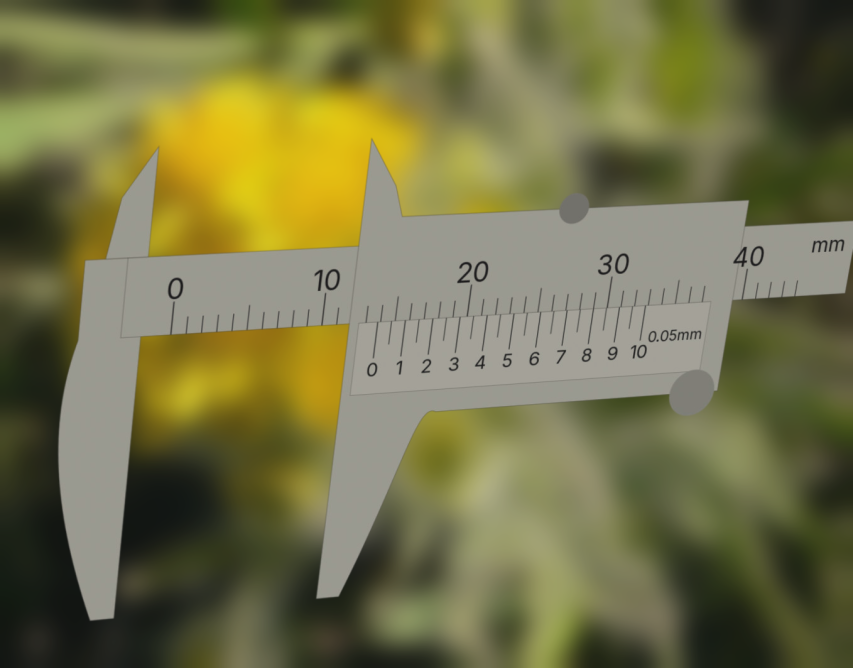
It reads 13.8,mm
